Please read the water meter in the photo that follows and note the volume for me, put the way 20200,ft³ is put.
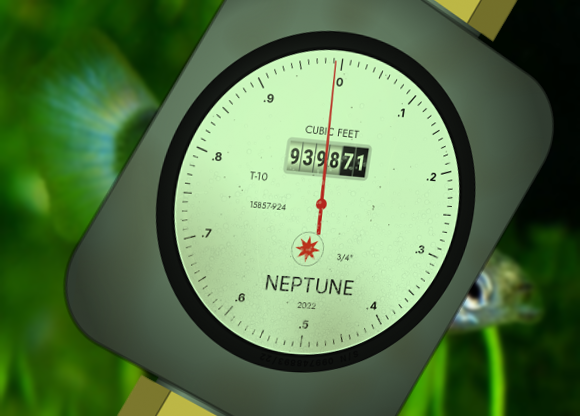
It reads 939870.99,ft³
